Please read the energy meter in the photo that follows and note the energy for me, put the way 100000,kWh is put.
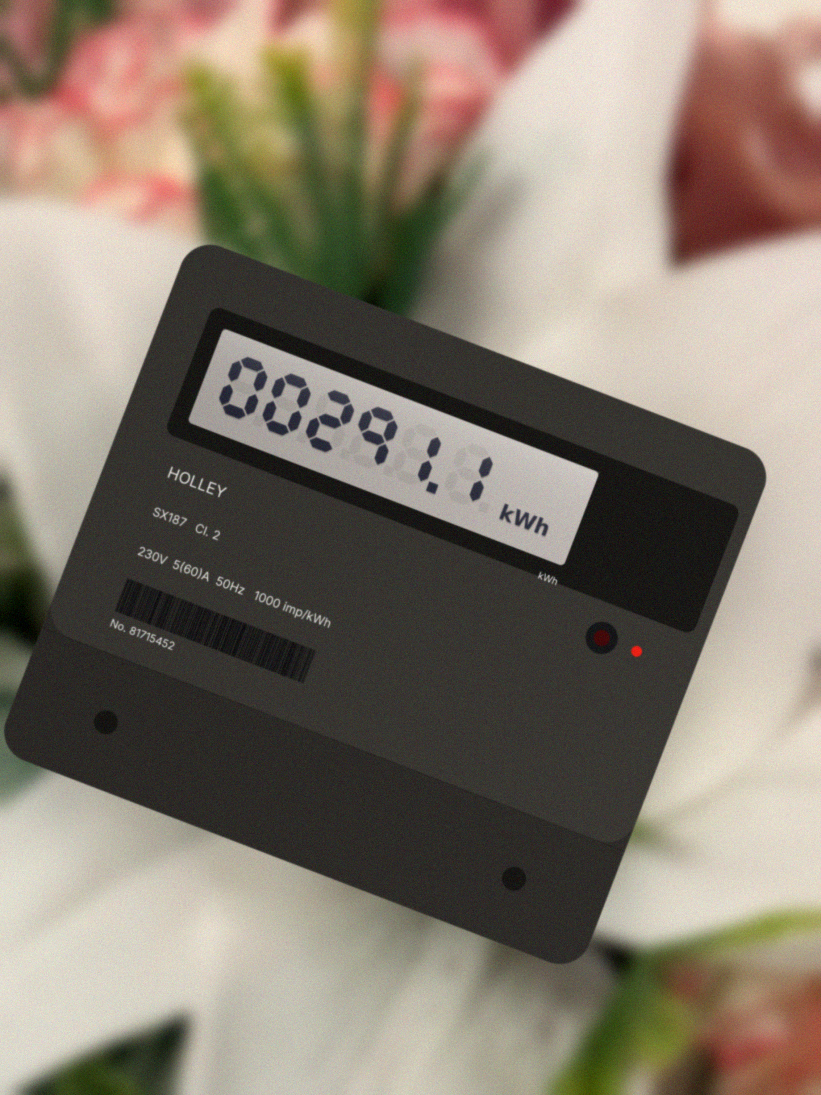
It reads 291.1,kWh
